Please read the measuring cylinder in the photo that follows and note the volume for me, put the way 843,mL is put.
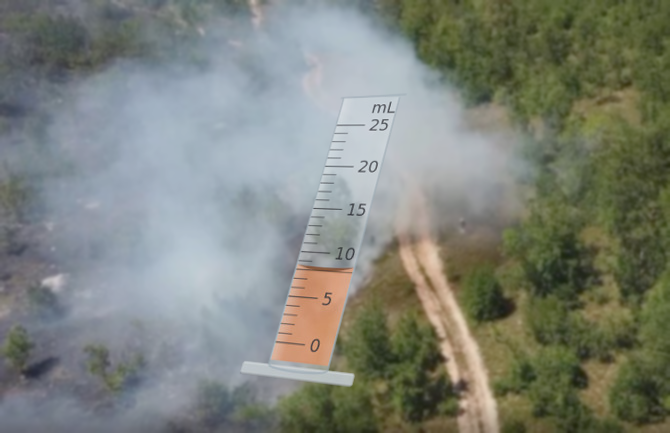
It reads 8,mL
